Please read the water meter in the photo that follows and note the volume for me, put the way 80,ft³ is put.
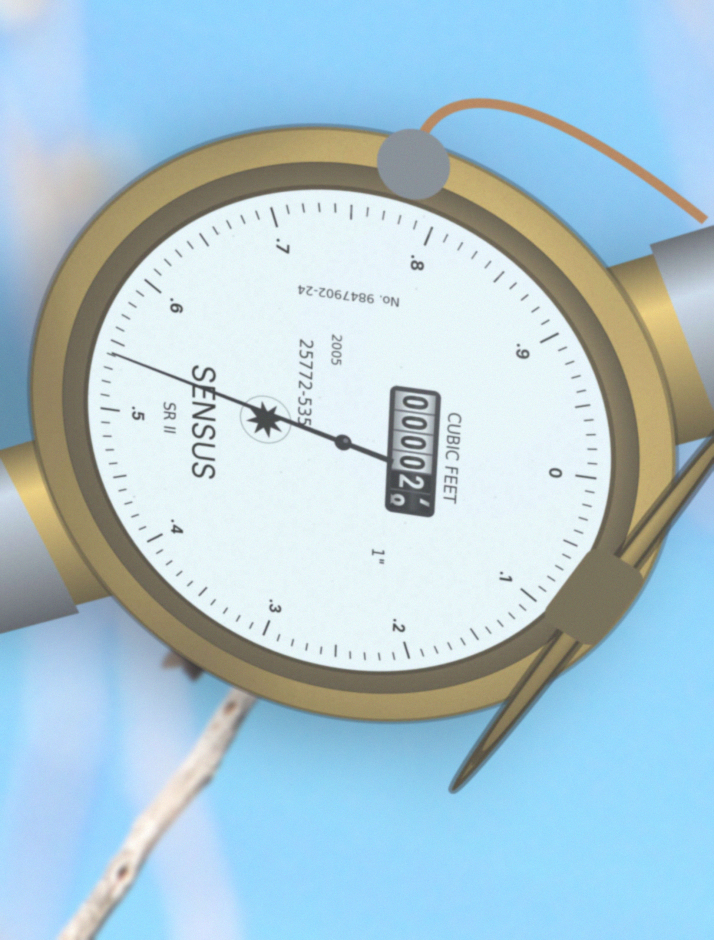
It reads 27.54,ft³
